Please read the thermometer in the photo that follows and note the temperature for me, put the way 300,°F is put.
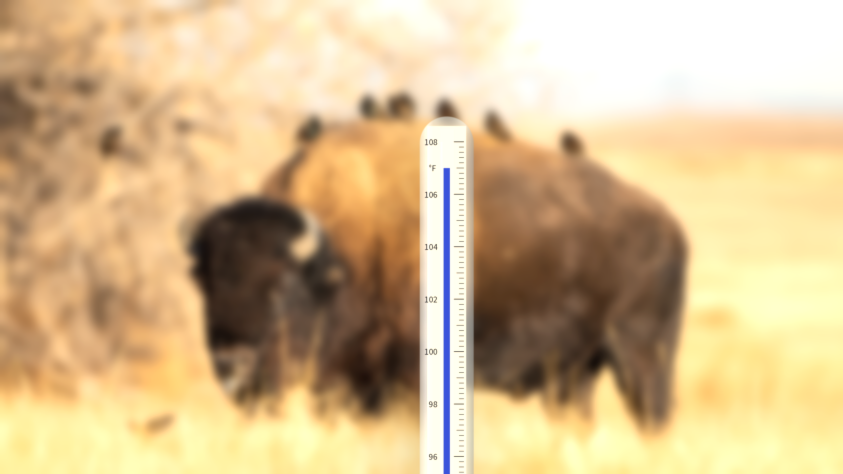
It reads 107,°F
